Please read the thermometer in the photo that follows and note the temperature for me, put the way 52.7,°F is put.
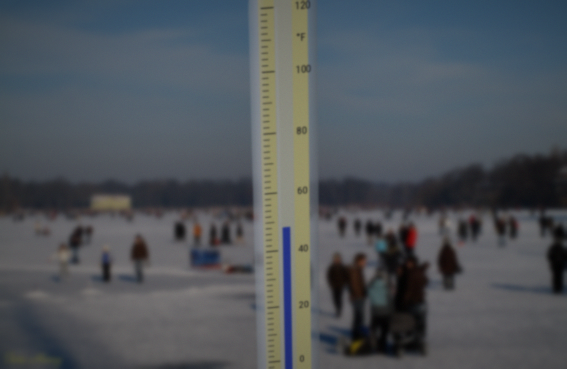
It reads 48,°F
